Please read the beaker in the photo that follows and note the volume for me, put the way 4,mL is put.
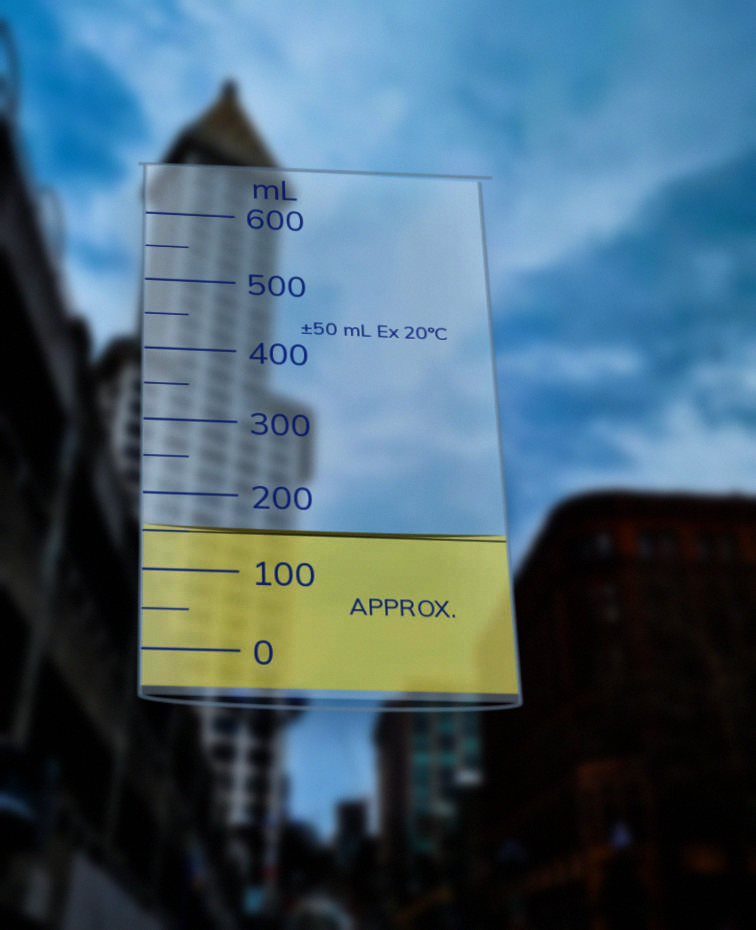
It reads 150,mL
